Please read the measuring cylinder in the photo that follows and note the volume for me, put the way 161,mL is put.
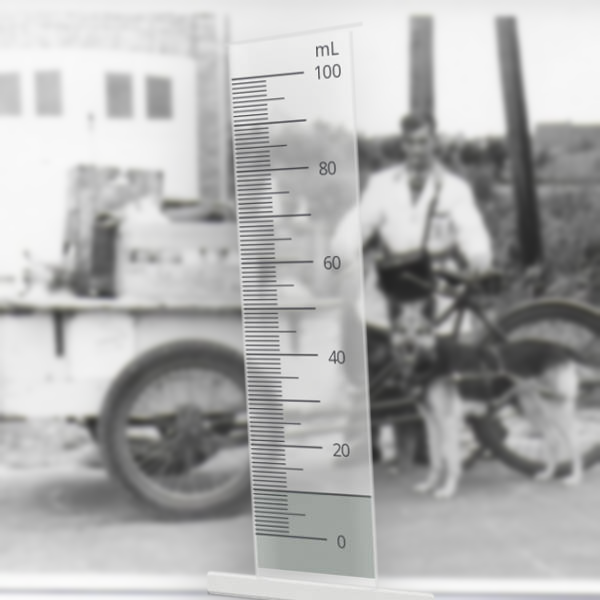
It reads 10,mL
